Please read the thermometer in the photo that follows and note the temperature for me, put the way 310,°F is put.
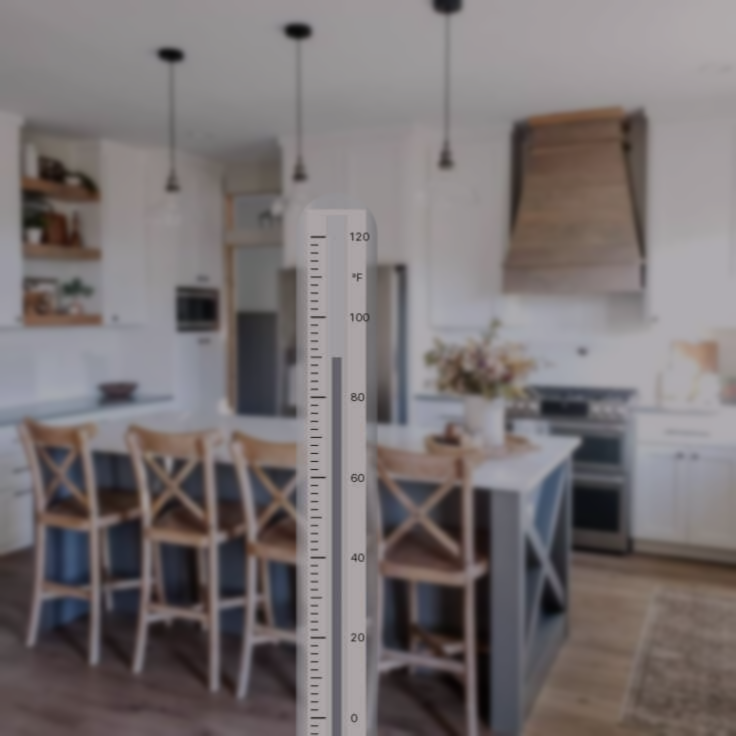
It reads 90,°F
